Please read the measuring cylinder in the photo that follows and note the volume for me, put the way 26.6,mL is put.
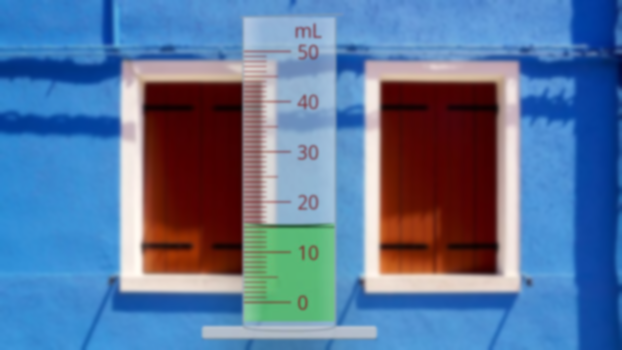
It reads 15,mL
